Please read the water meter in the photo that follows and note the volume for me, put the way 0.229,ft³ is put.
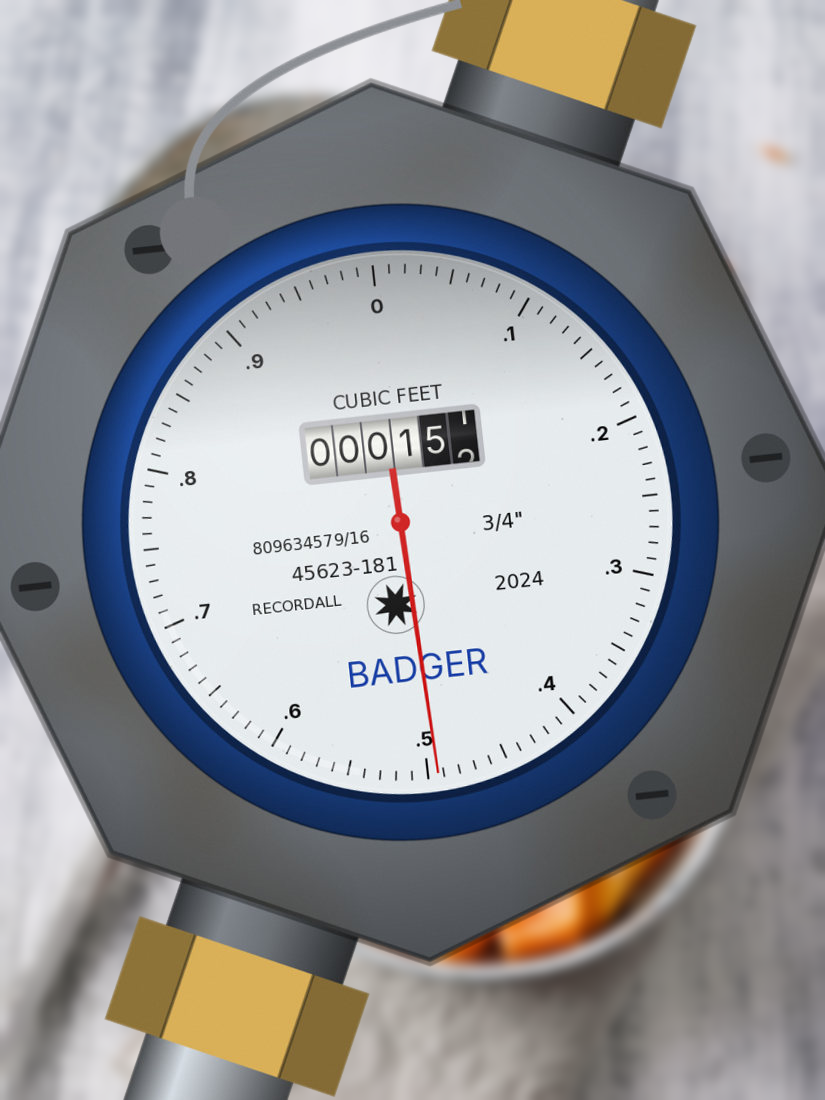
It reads 151.49,ft³
